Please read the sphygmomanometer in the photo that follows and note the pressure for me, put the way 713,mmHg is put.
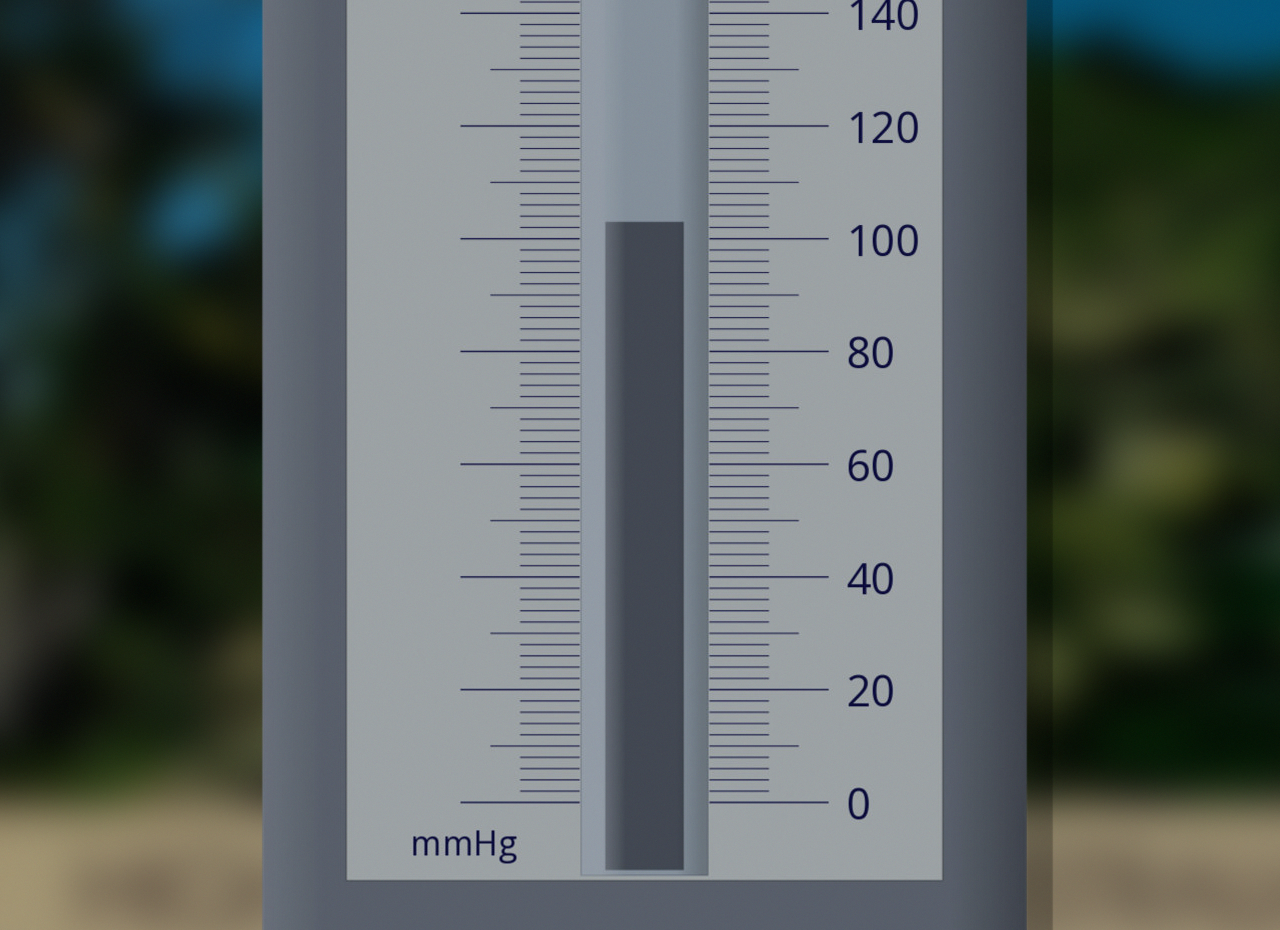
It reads 103,mmHg
